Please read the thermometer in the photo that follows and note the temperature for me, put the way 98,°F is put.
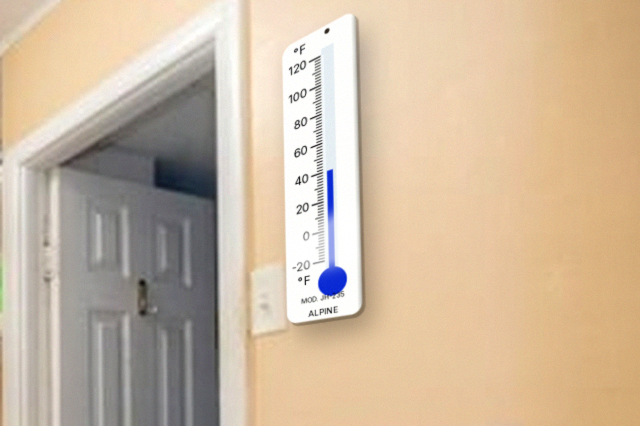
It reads 40,°F
